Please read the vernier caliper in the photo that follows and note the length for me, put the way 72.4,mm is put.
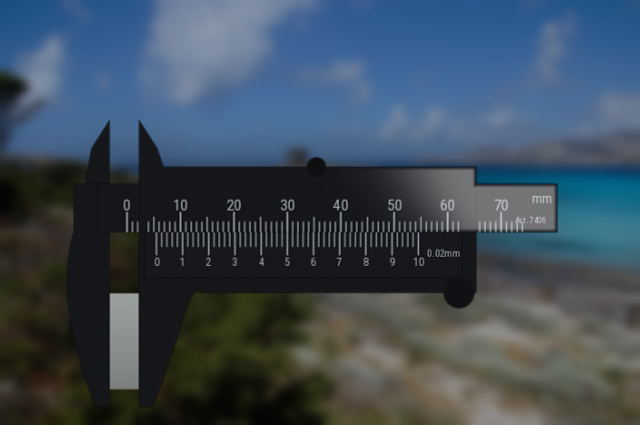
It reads 5.5,mm
